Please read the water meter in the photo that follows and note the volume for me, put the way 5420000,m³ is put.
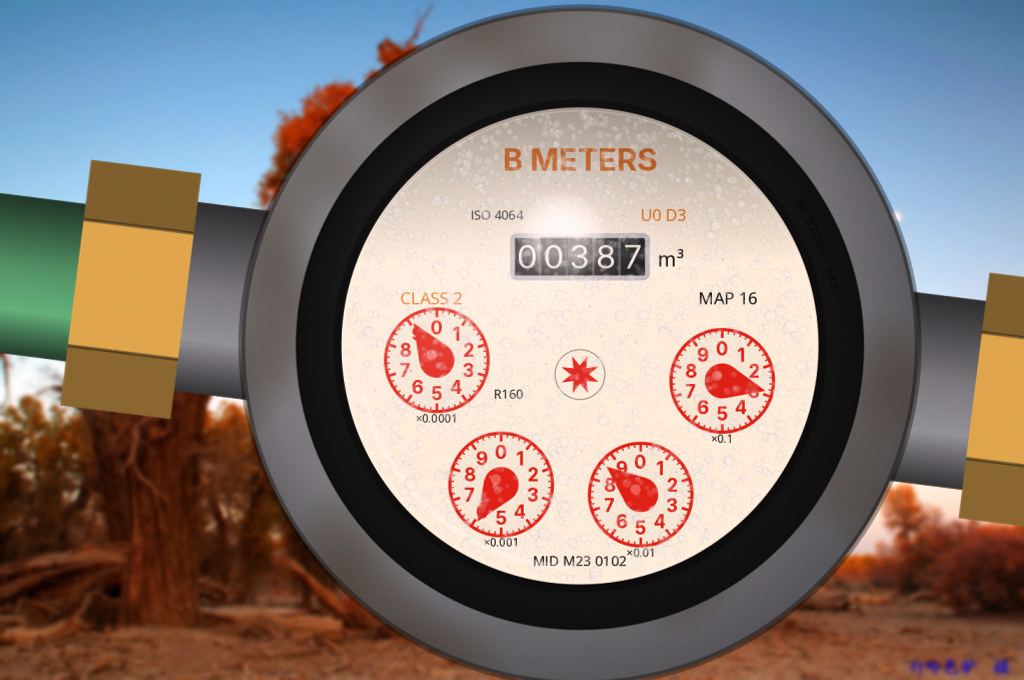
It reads 387.2859,m³
